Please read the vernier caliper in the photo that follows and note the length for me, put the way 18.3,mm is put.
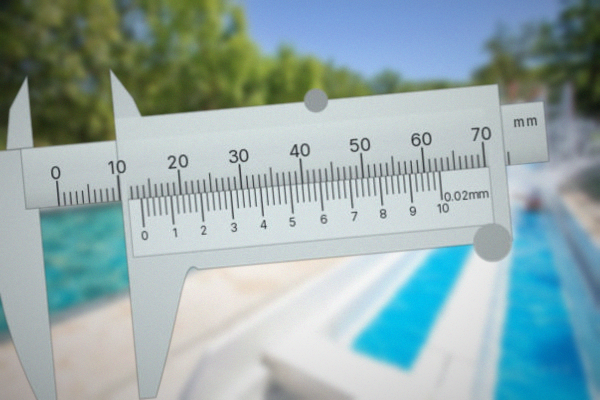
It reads 13.5,mm
